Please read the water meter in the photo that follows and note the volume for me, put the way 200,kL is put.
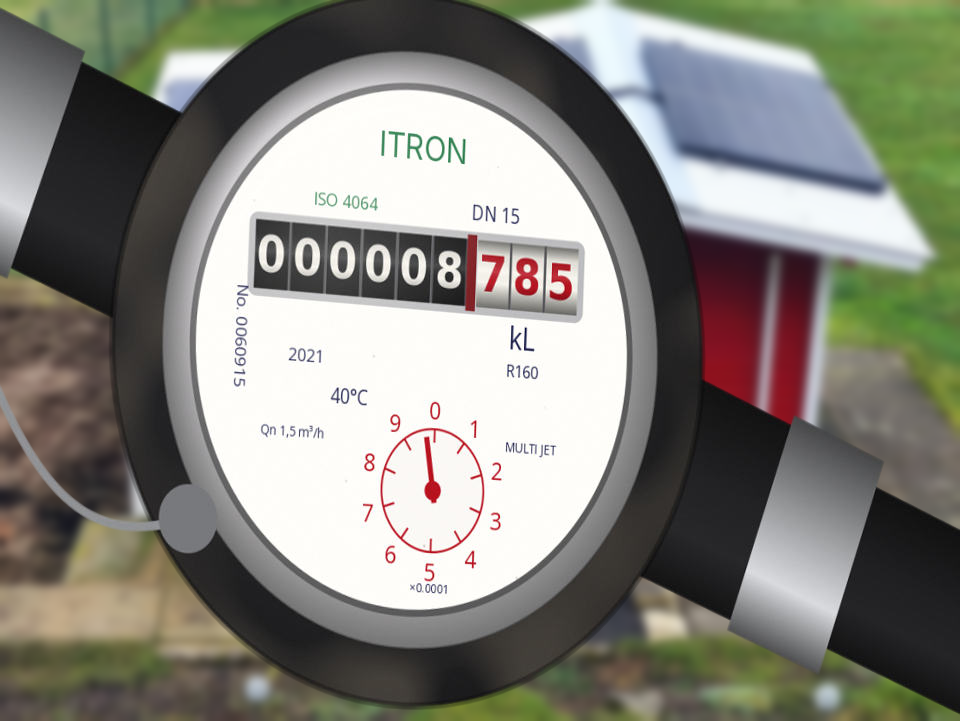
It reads 8.7849,kL
